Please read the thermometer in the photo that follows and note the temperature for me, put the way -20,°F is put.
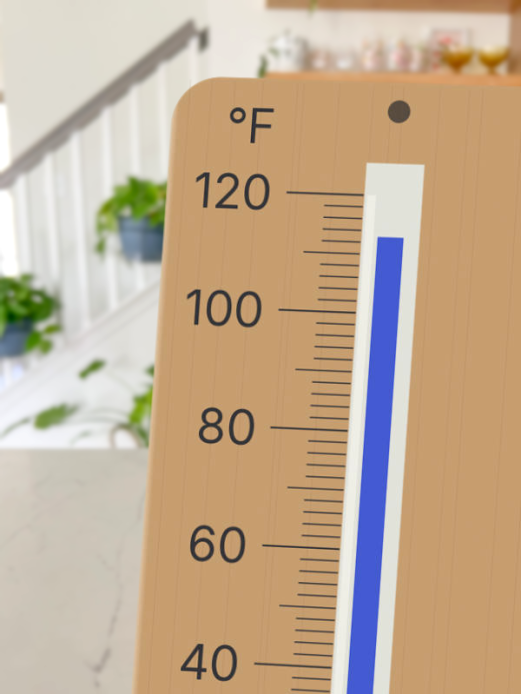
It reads 113,°F
